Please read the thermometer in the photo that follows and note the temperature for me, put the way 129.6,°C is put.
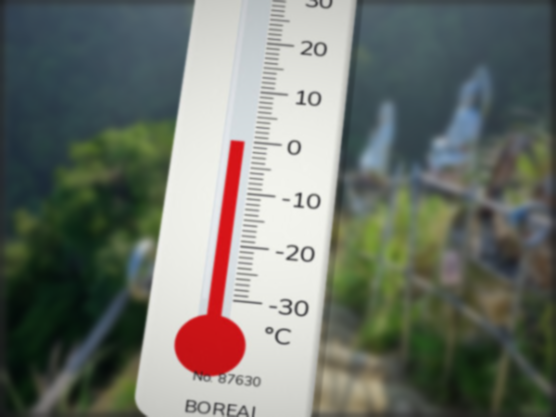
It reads 0,°C
